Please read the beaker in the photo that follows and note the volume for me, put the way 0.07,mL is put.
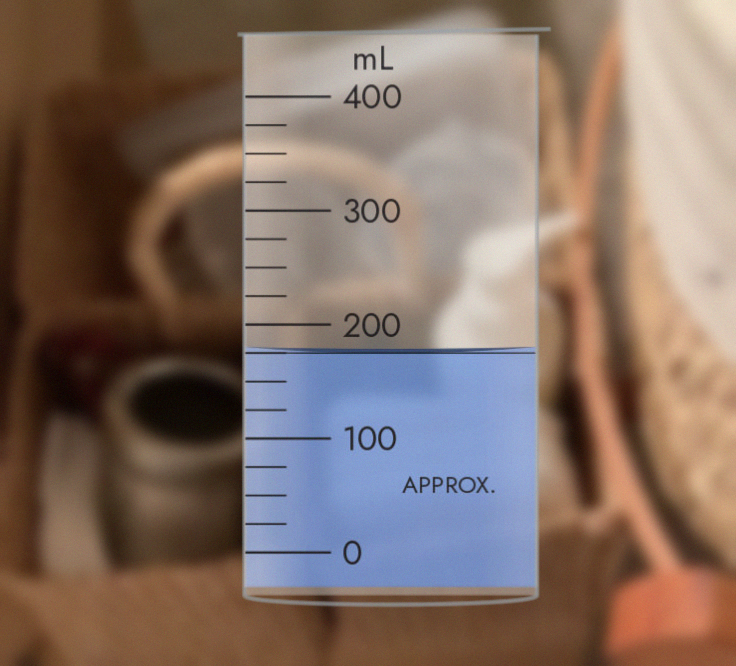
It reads 175,mL
